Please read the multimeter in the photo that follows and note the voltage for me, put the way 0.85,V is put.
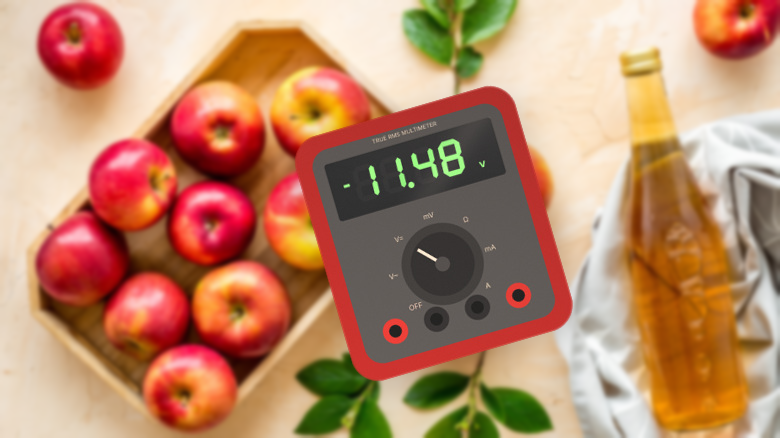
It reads -11.48,V
